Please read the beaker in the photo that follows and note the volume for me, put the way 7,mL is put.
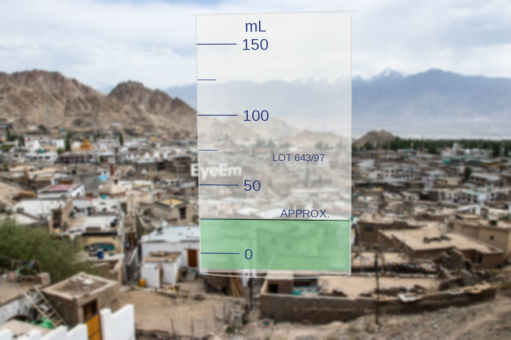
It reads 25,mL
